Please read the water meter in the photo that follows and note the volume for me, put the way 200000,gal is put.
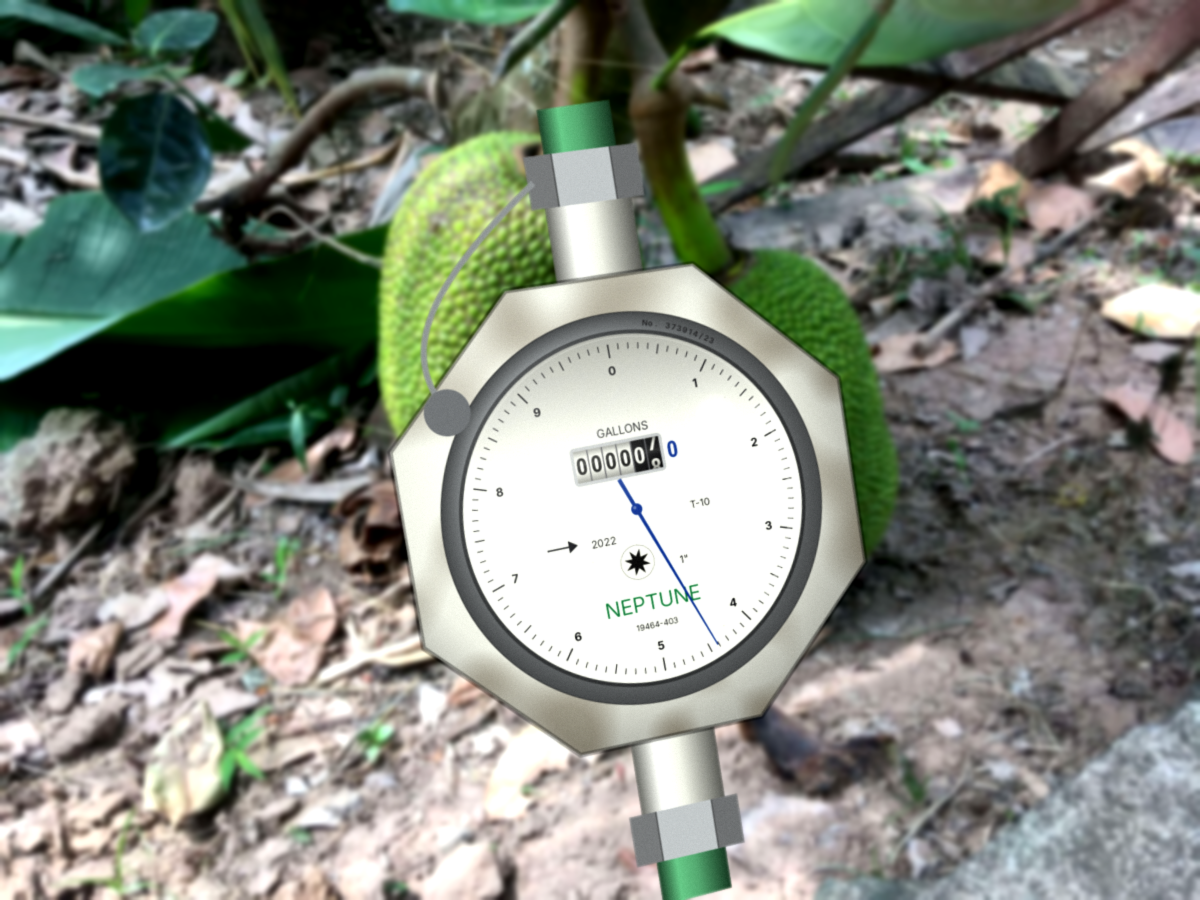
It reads 74.4,gal
